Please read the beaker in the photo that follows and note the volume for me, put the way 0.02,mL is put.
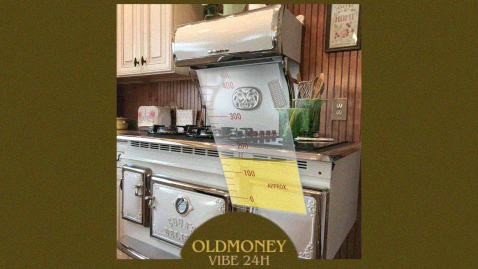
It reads 150,mL
